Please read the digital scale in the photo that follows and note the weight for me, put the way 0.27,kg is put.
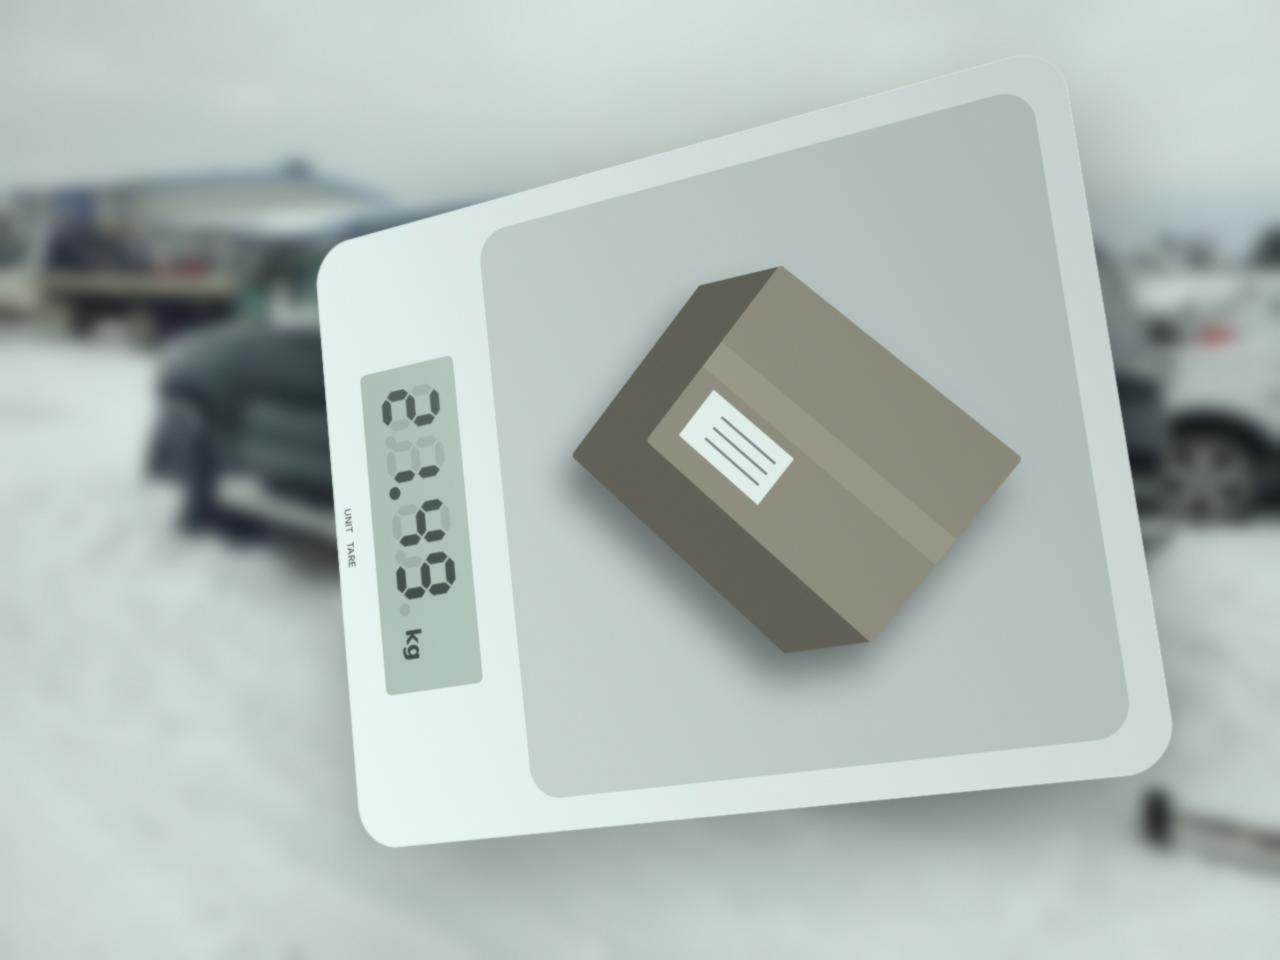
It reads 21.49,kg
